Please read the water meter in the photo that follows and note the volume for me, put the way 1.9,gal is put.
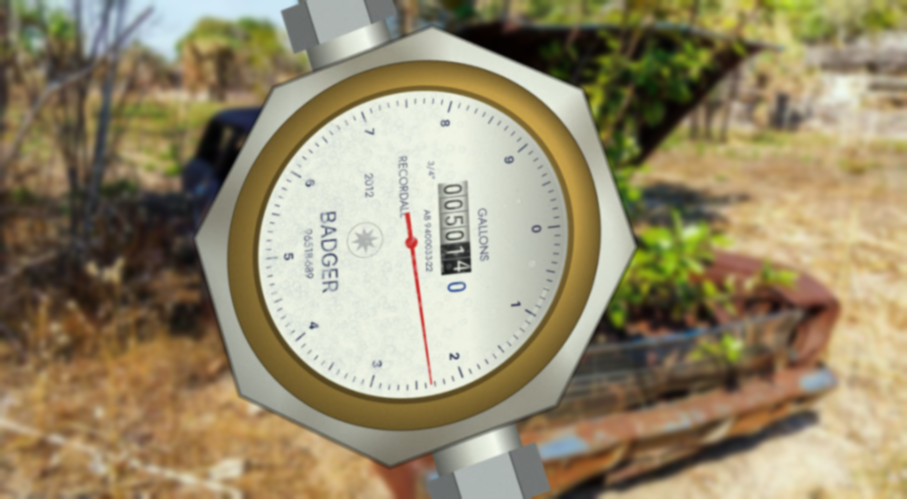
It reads 50142.3,gal
